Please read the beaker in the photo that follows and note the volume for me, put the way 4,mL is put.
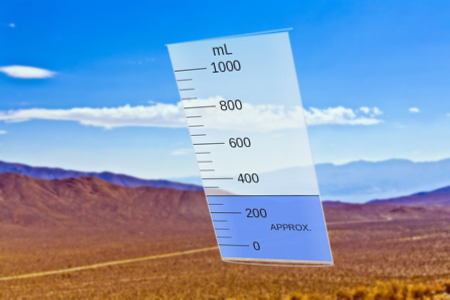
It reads 300,mL
